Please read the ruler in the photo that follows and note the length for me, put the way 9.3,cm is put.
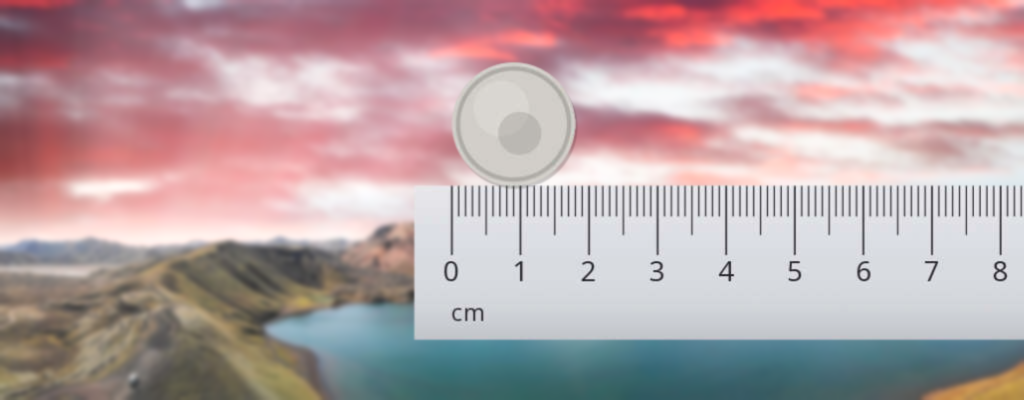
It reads 1.8,cm
